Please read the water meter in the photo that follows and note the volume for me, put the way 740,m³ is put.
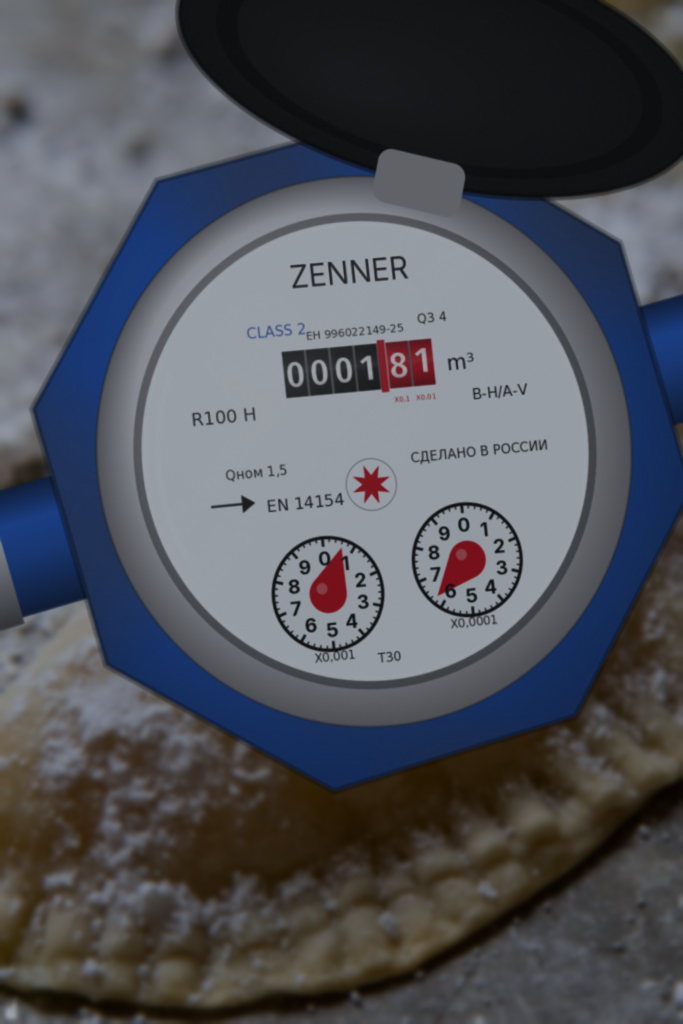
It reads 1.8106,m³
